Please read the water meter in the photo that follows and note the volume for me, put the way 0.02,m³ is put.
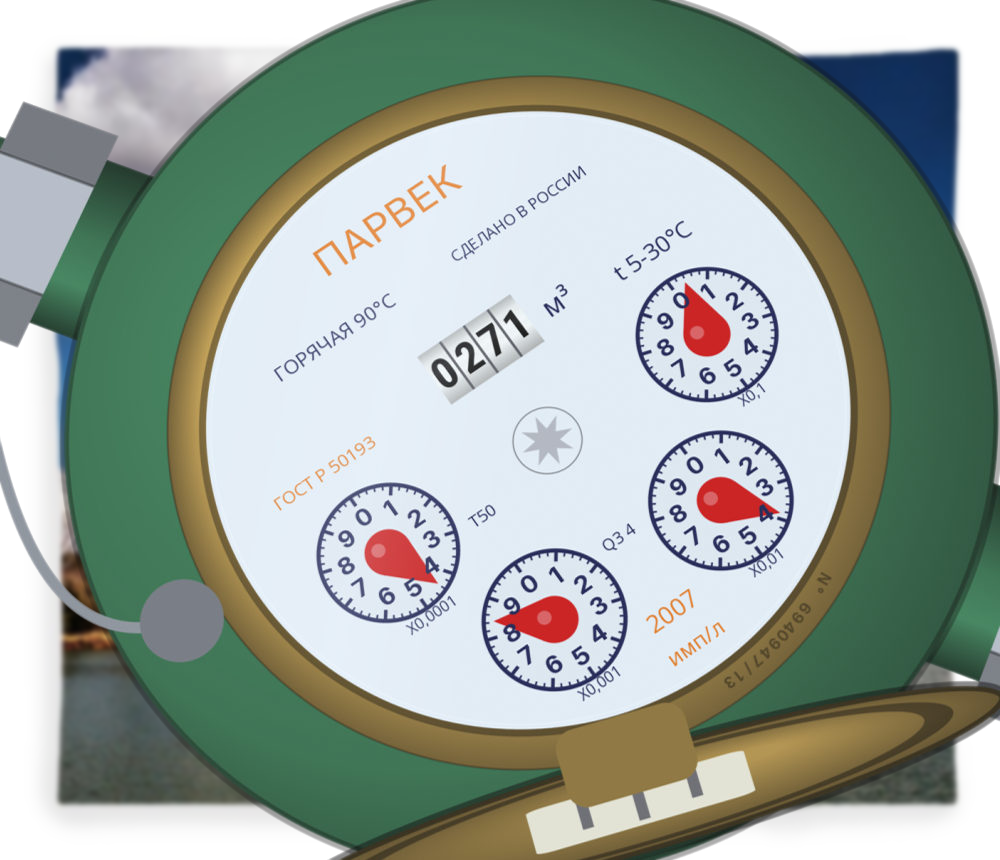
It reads 271.0384,m³
